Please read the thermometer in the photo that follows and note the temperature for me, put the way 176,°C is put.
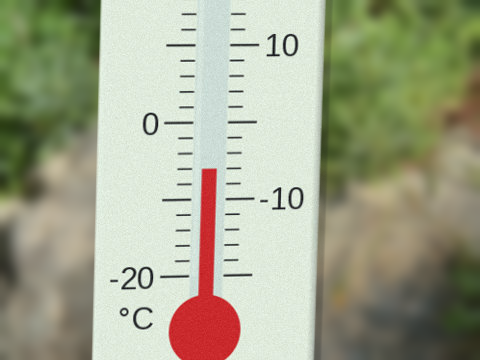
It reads -6,°C
